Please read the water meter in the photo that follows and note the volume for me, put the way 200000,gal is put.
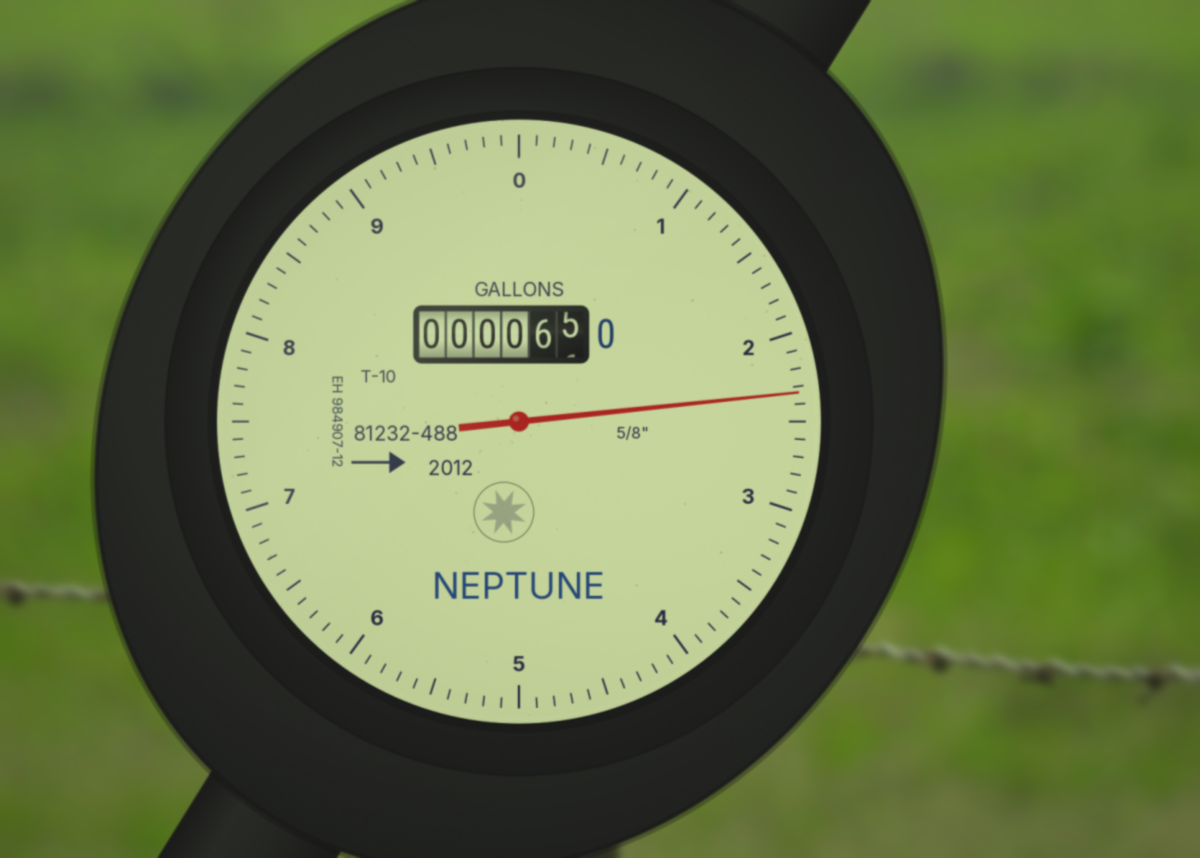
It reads 652.3,gal
